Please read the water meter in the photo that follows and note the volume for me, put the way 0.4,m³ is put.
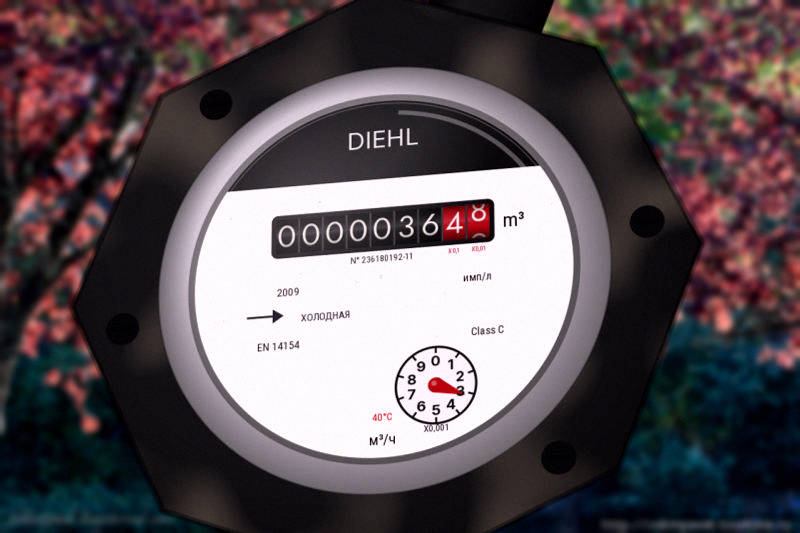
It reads 36.483,m³
